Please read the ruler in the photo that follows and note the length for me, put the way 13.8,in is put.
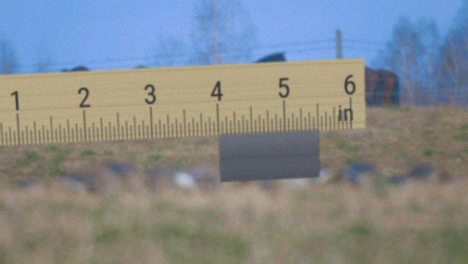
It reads 1.5,in
